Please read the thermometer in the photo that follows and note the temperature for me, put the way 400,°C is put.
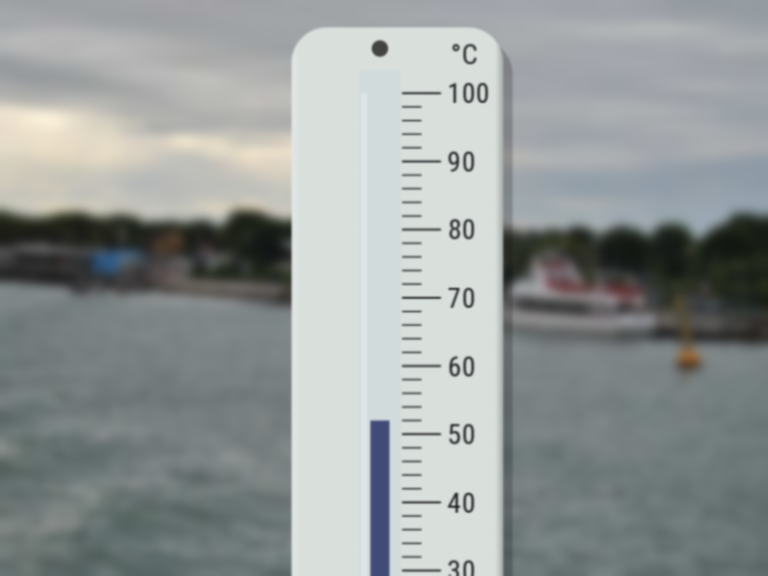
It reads 52,°C
